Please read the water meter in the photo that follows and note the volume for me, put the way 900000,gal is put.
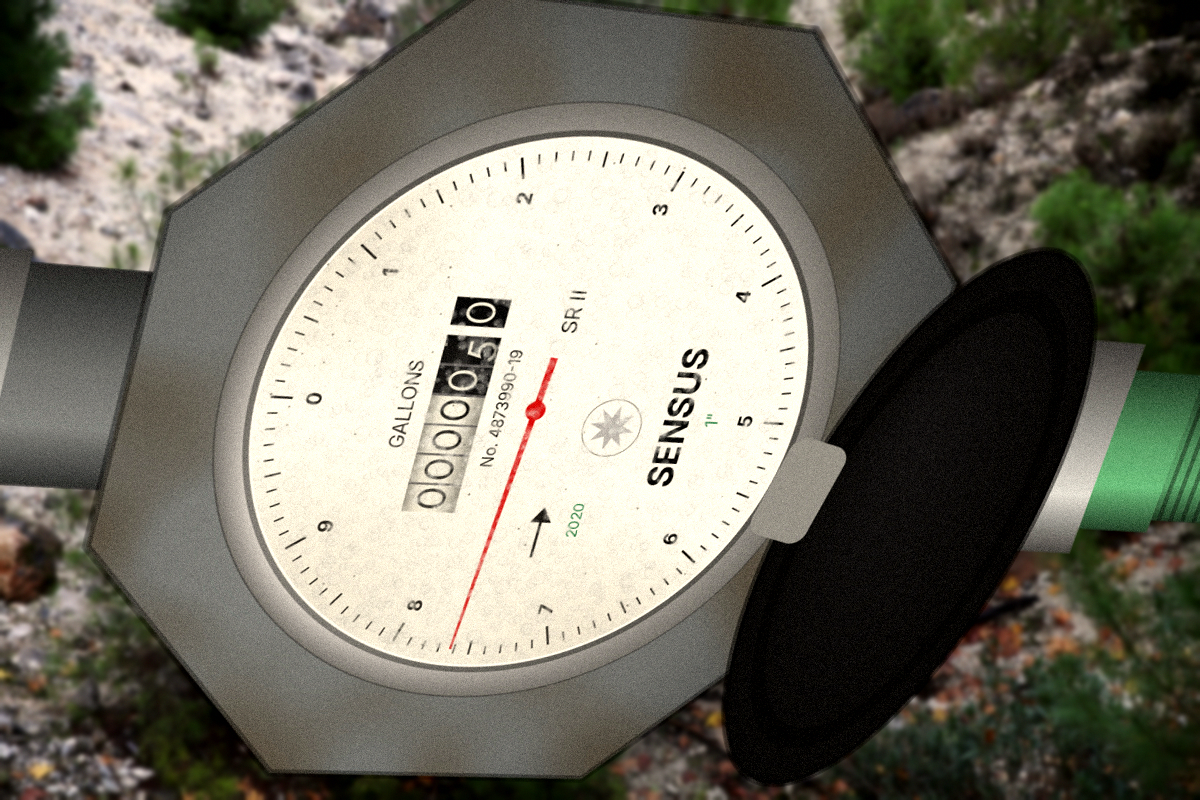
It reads 47.6,gal
